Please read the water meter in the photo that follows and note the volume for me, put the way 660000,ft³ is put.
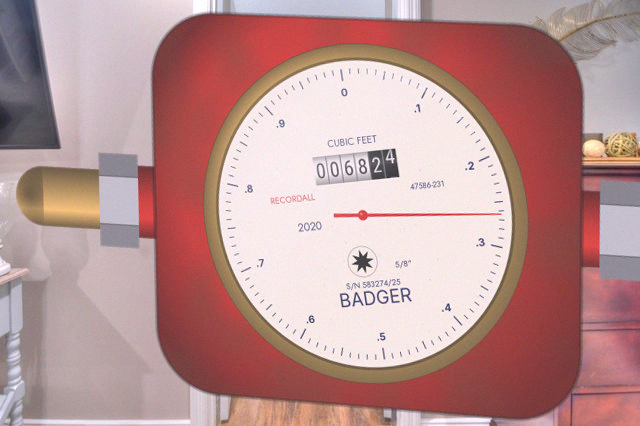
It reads 6824.26,ft³
